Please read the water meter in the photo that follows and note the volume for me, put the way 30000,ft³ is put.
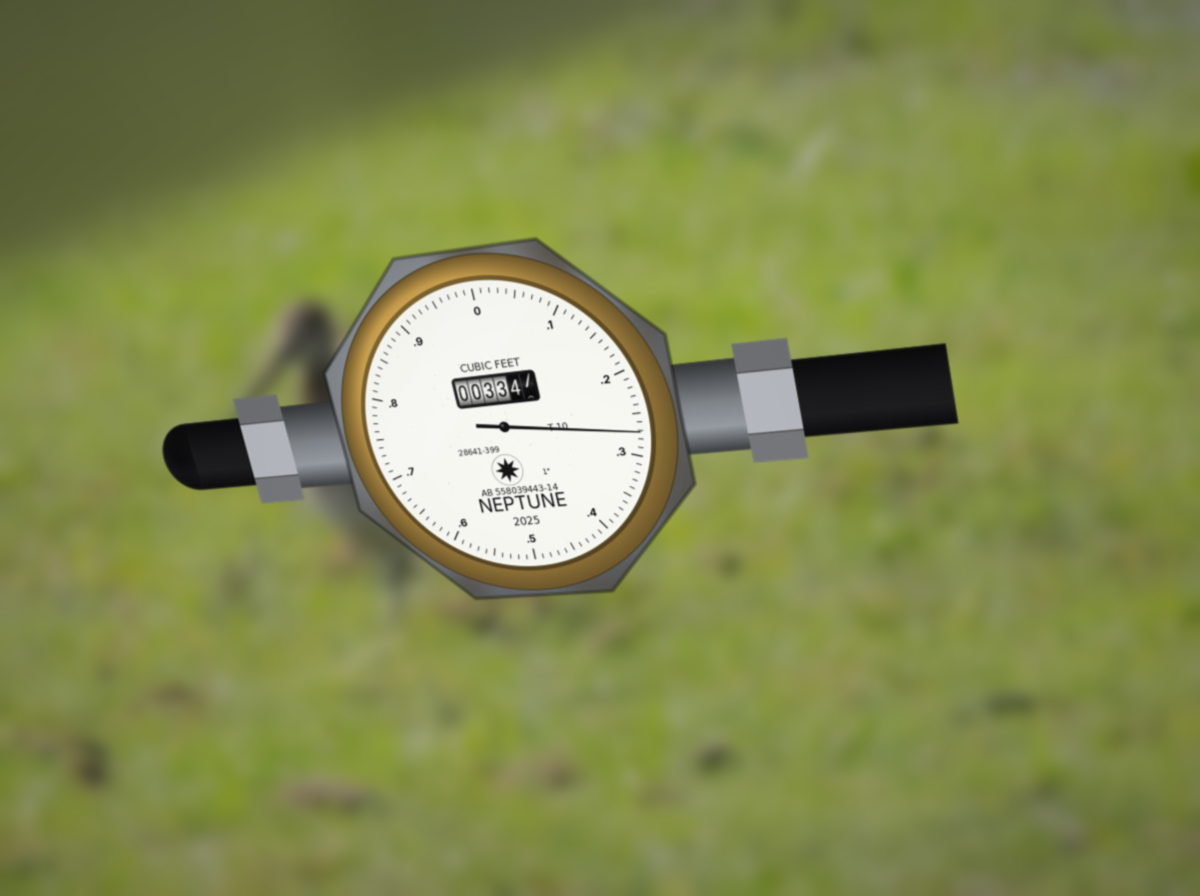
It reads 3347.27,ft³
